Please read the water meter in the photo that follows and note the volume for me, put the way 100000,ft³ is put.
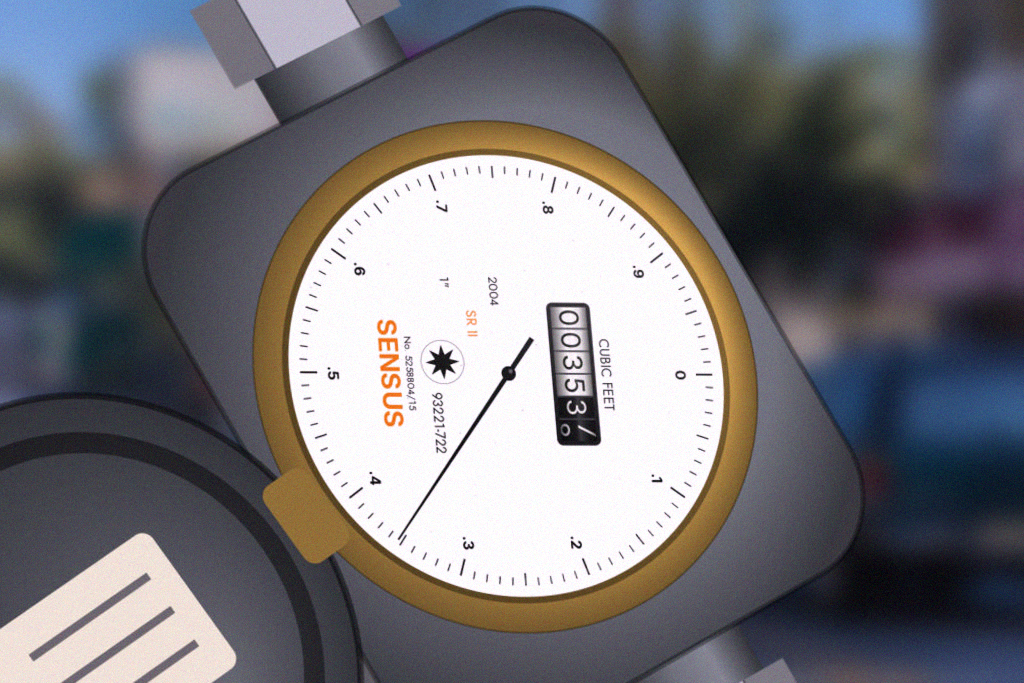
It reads 3537.35,ft³
